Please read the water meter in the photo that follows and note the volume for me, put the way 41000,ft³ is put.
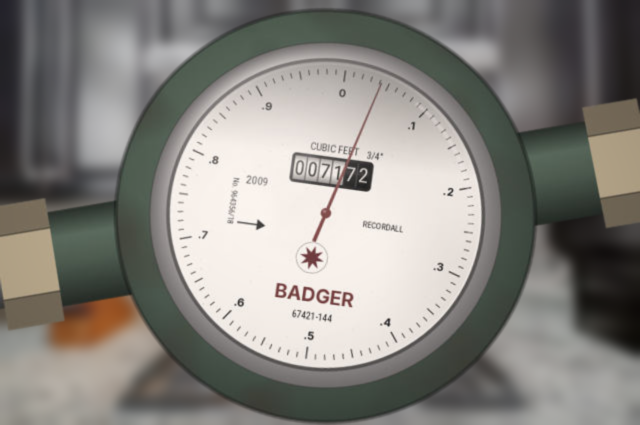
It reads 7172.04,ft³
